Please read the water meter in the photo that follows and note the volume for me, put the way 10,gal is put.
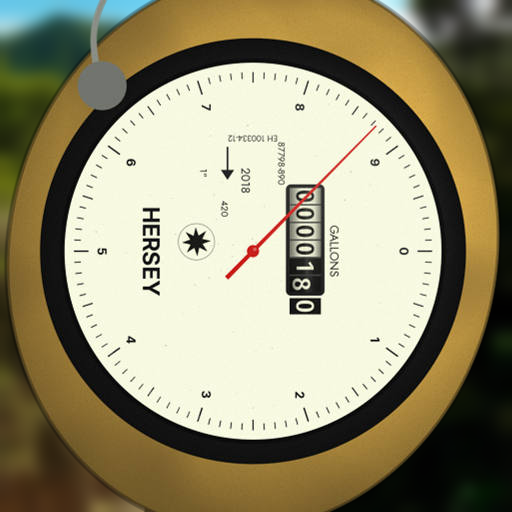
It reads 178.7,gal
